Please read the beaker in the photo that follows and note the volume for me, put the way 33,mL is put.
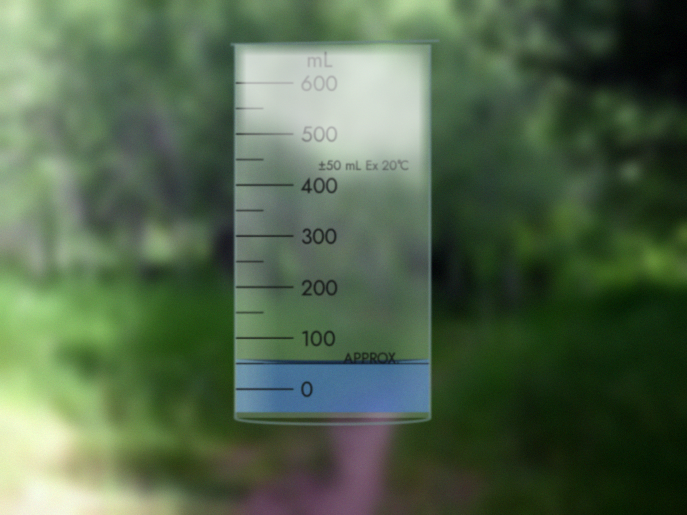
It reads 50,mL
